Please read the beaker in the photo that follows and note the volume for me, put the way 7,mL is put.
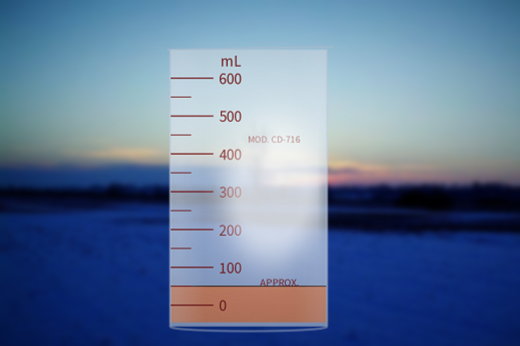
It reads 50,mL
